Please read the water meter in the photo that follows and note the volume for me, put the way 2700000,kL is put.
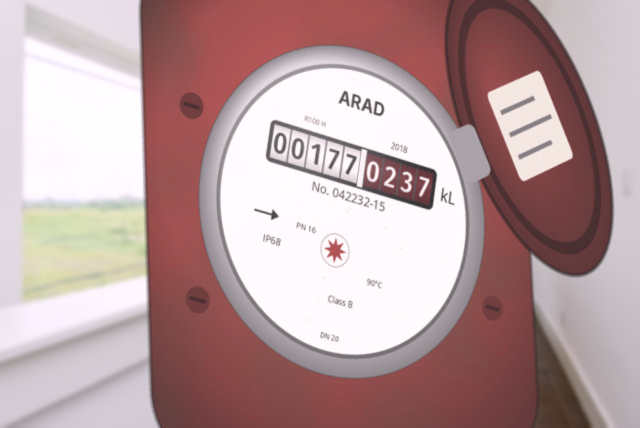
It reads 177.0237,kL
